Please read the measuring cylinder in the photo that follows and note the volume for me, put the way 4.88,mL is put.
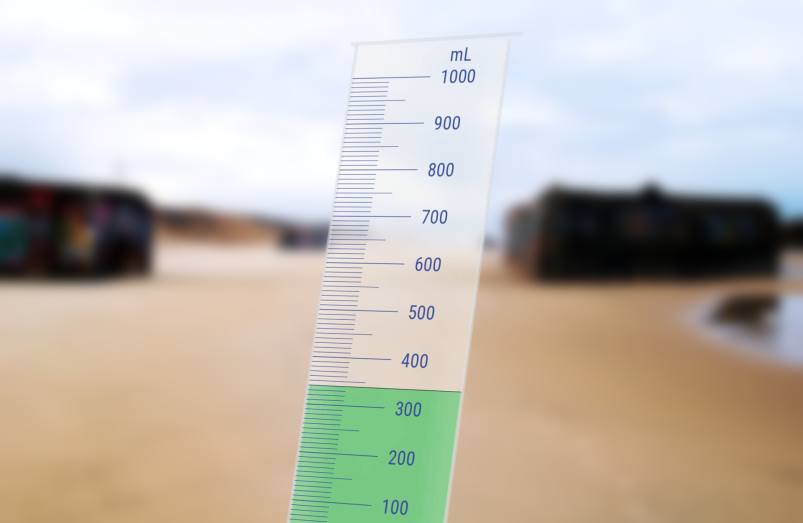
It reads 340,mL
